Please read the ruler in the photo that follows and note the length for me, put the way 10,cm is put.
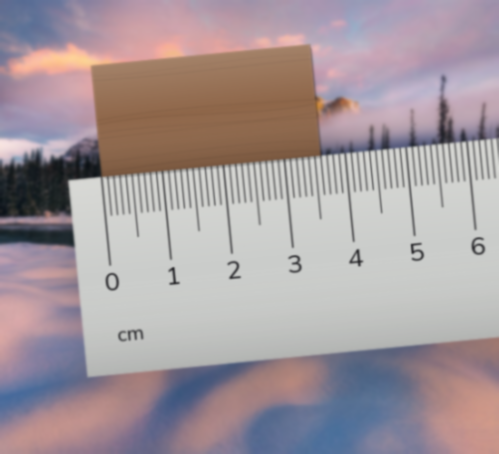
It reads 3.6,cm
